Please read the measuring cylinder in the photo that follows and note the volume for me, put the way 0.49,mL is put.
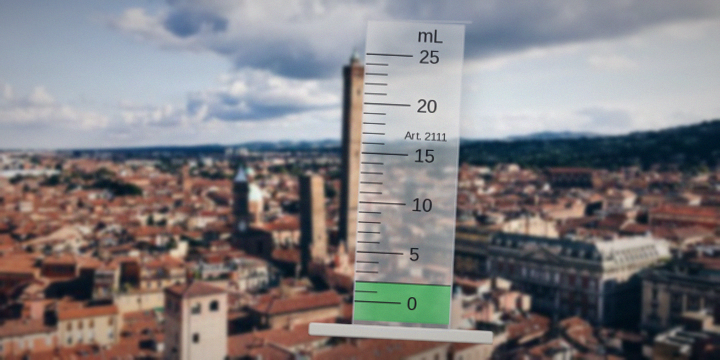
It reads 2,mL
